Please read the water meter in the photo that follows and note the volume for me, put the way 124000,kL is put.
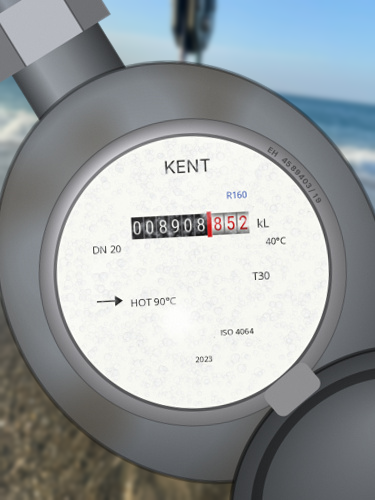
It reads 8908.852,kL
